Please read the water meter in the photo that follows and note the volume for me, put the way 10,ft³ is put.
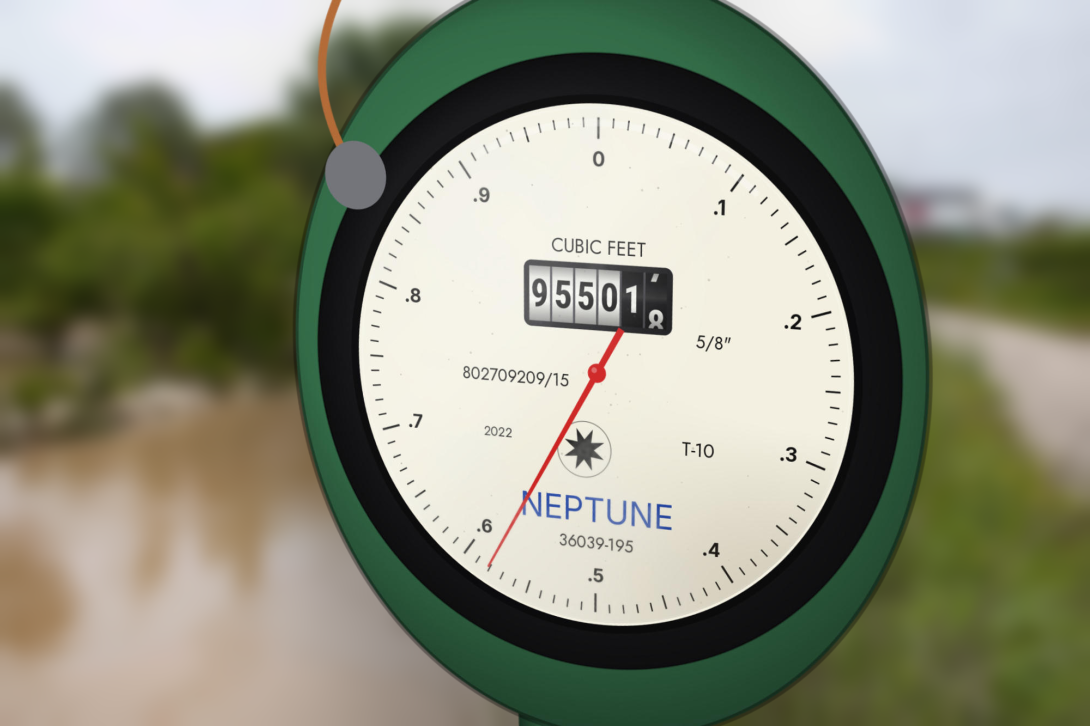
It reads 955017.58,ft³
